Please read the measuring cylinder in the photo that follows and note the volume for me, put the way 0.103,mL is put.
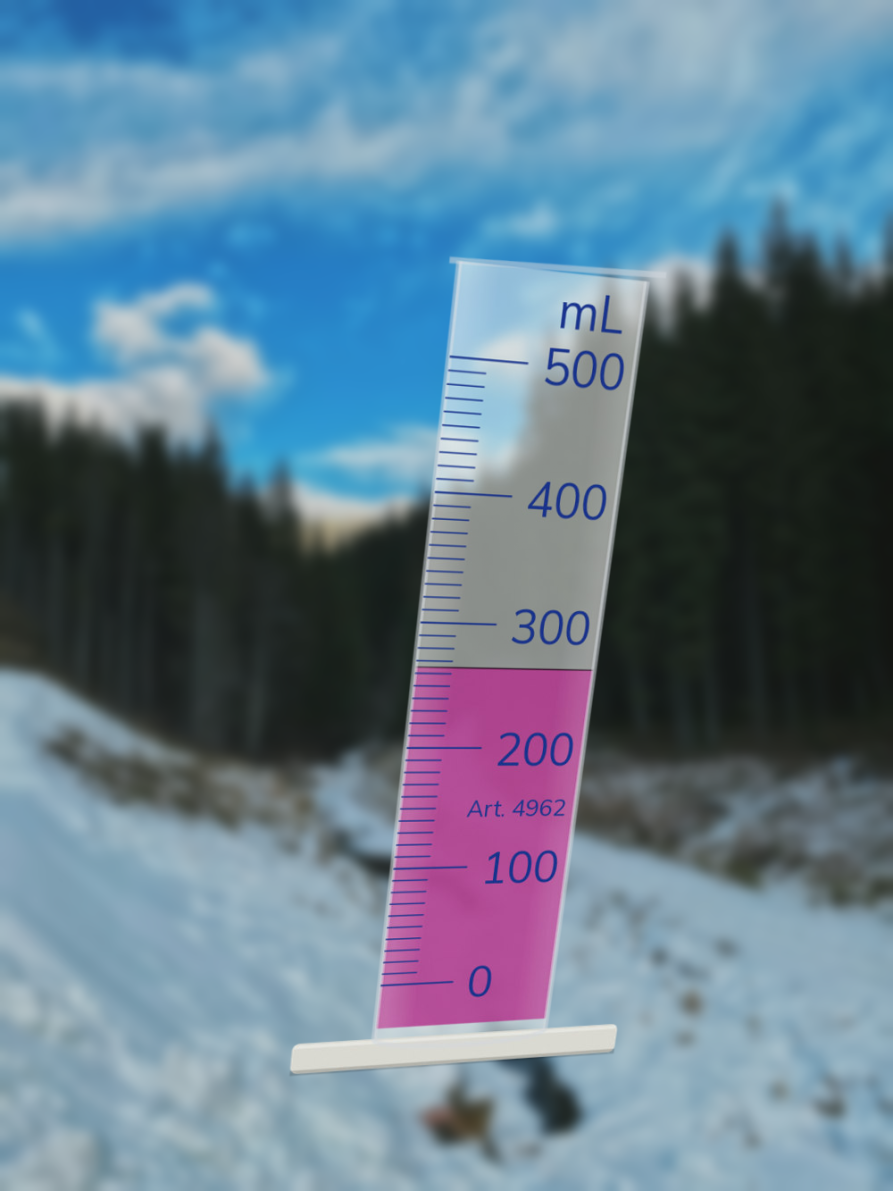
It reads 265,mL
